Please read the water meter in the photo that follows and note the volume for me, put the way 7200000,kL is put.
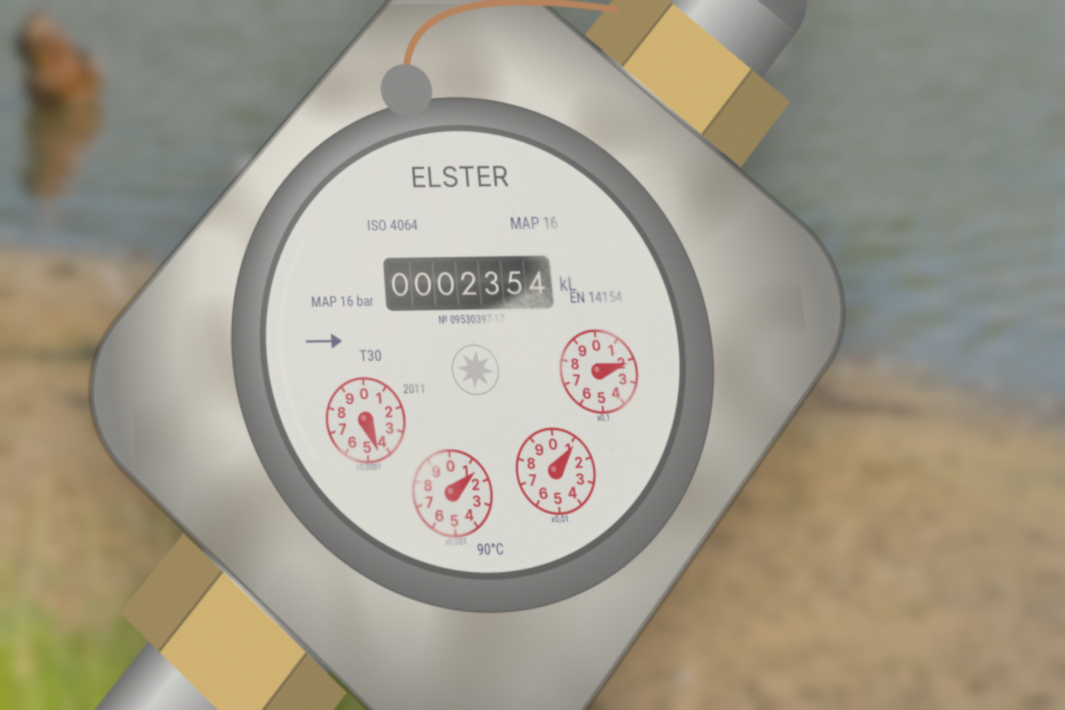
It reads 2354.2114,kL
